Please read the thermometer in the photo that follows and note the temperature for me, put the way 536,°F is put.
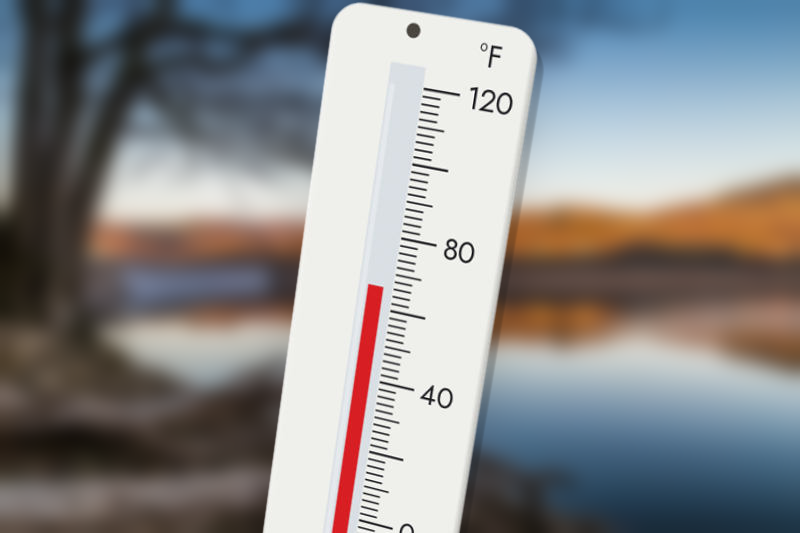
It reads 66,°F
